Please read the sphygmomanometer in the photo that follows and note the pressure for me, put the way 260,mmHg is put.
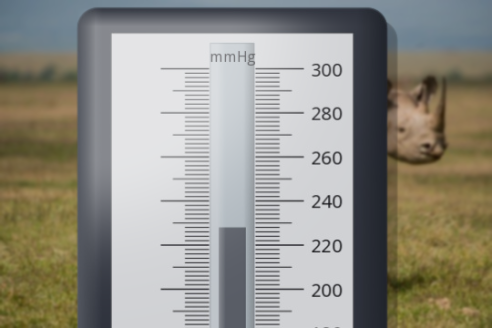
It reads 228,mmHg
